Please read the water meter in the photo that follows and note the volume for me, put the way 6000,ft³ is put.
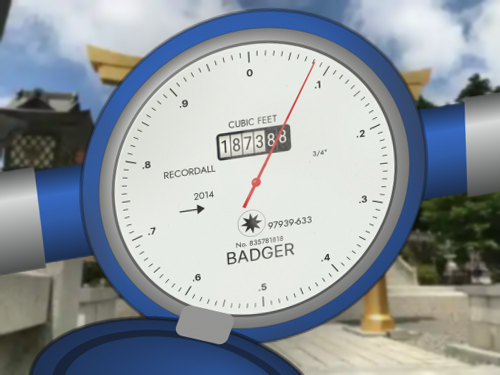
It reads 187388.08,ft³
